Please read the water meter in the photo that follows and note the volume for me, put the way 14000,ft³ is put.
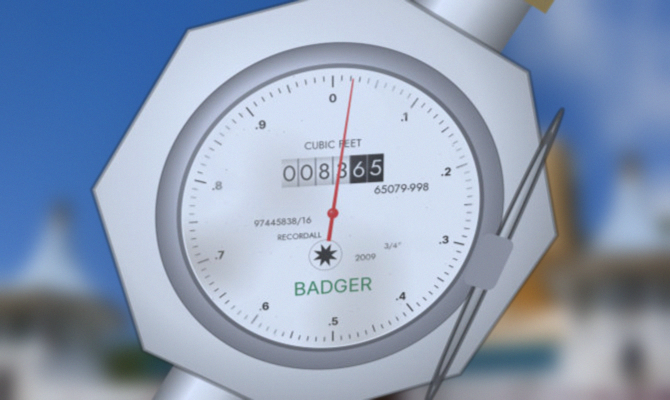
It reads 8365.02,ft³
